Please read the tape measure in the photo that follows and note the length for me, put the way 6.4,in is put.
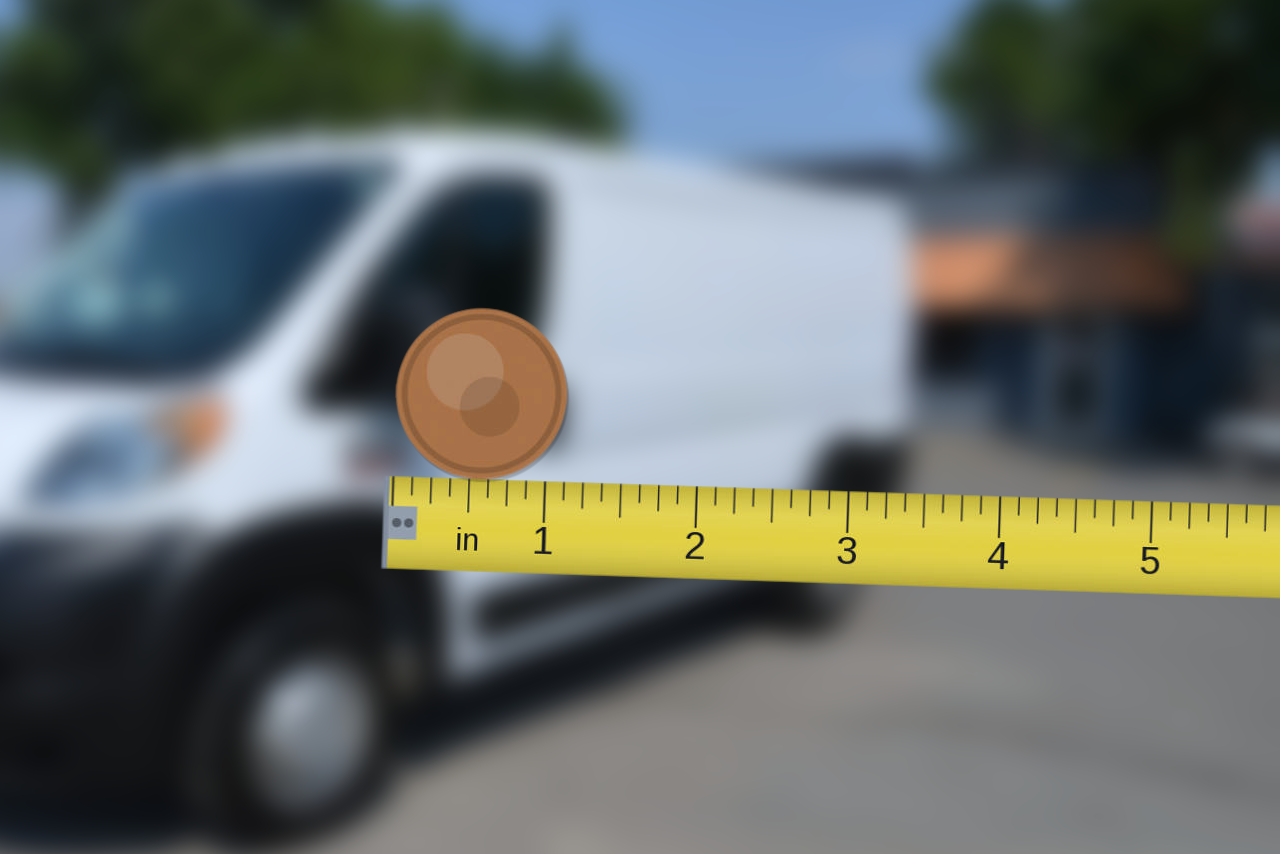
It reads 1.125,in
